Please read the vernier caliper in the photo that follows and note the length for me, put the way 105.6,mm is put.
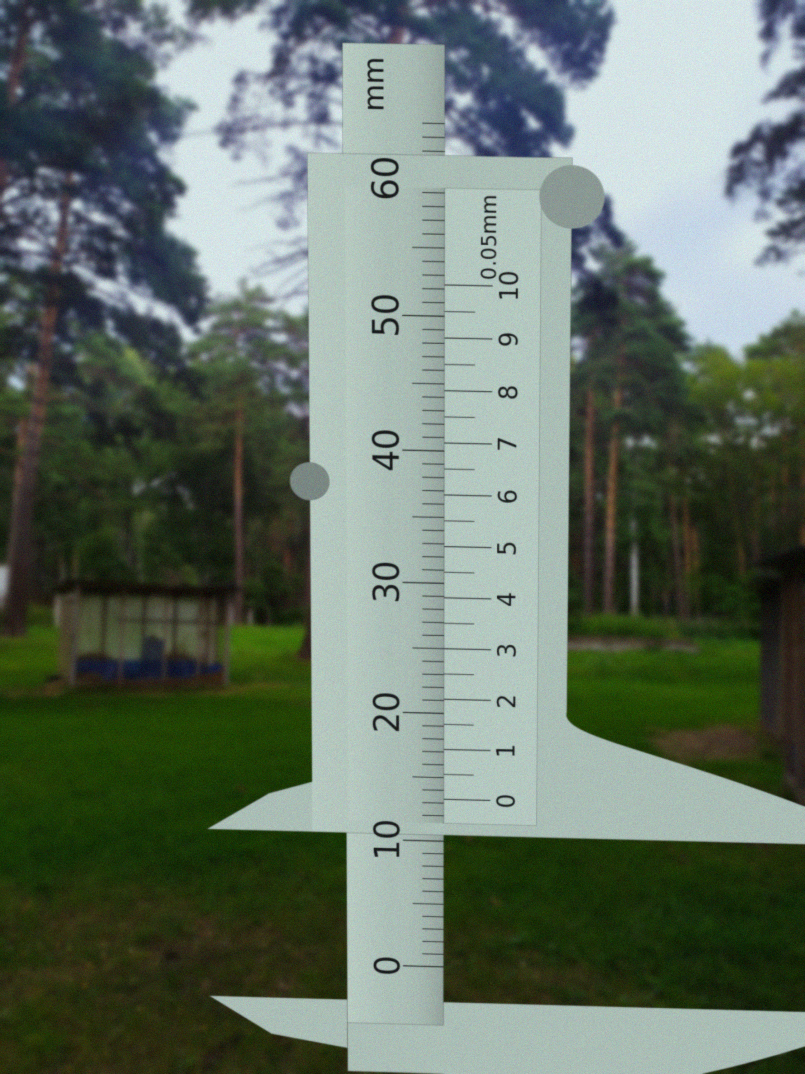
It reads 13.3,mm
